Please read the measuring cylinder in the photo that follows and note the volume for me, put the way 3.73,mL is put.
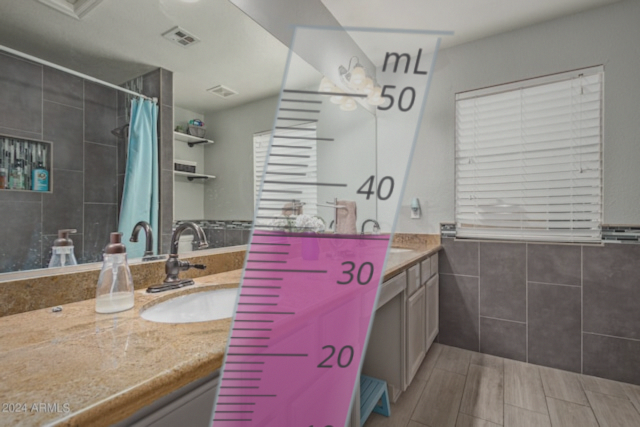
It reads 34,mL
